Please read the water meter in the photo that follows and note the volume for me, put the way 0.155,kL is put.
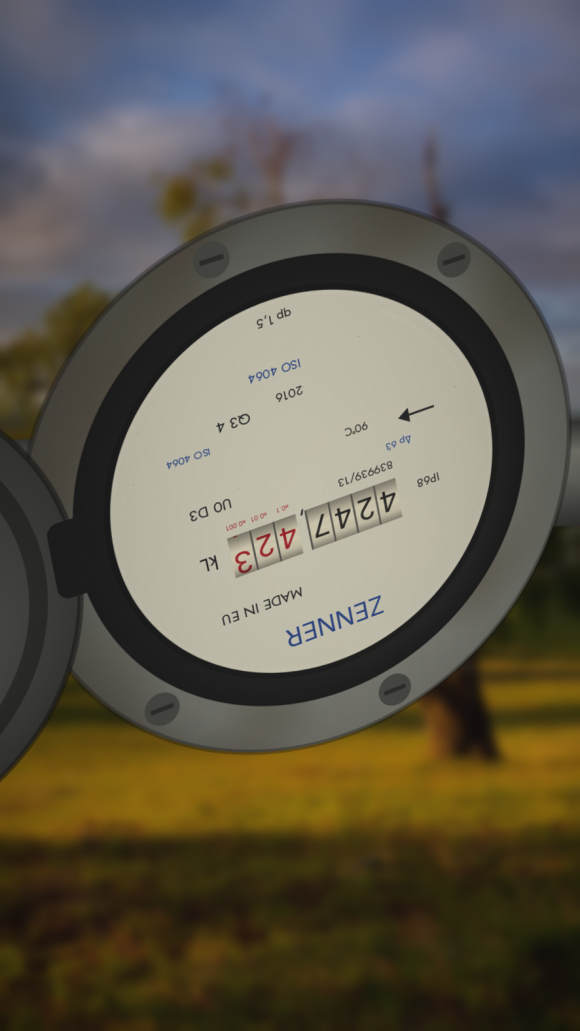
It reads 4247.423,kL
